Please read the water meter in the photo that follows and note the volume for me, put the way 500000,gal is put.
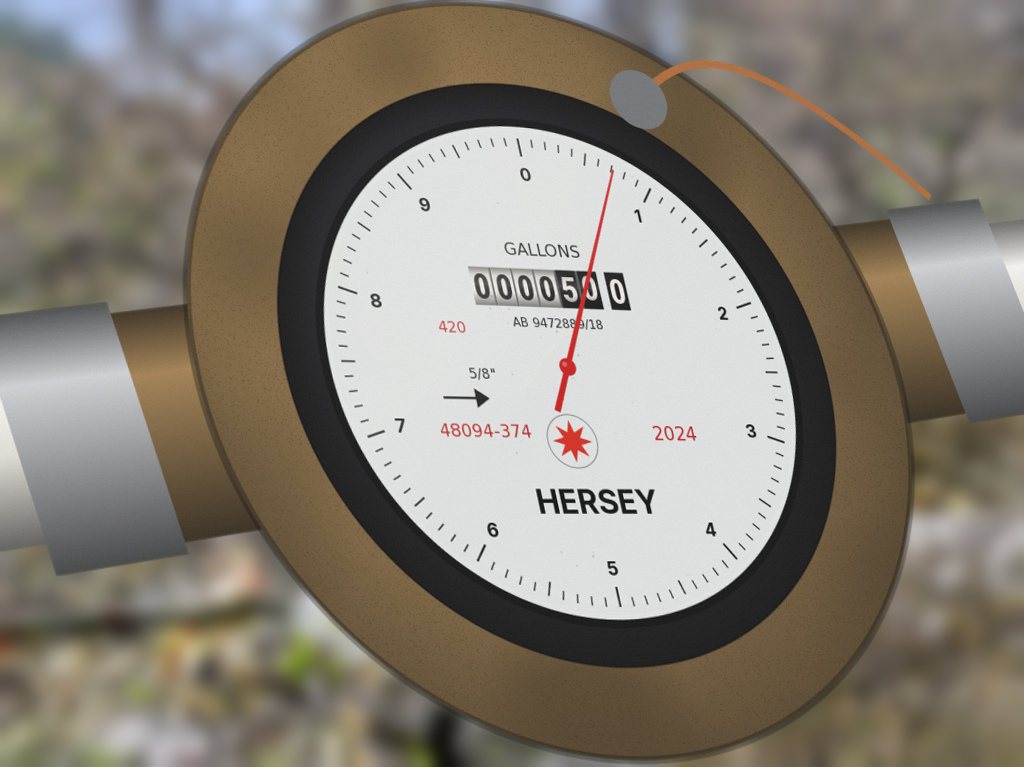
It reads 500.7,gal
